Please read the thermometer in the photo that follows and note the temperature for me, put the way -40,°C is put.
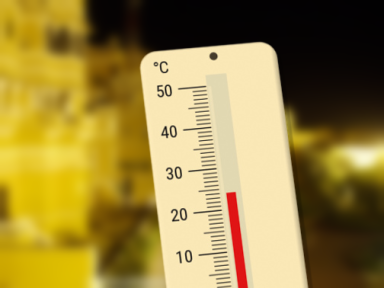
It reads 24,°C
